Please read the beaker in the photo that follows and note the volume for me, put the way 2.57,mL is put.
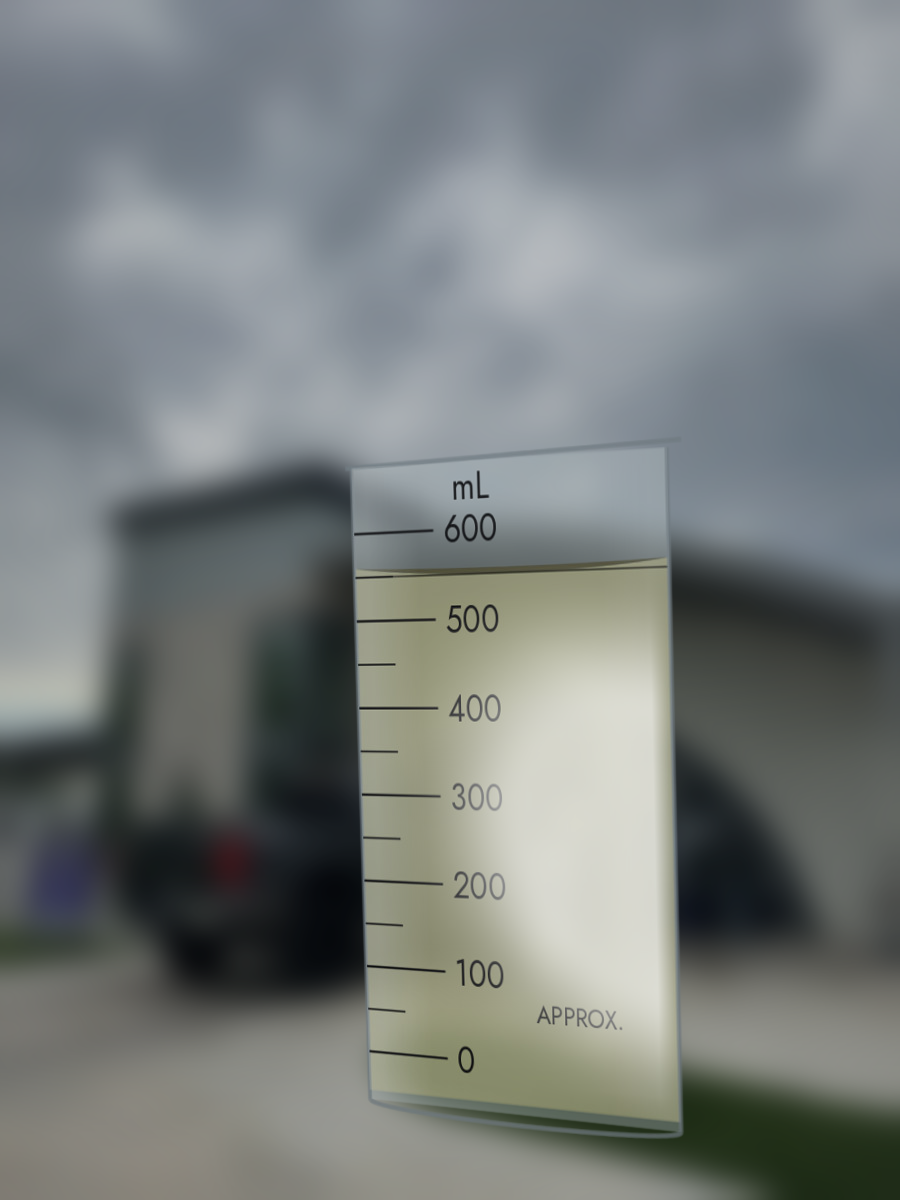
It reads 550,mL
